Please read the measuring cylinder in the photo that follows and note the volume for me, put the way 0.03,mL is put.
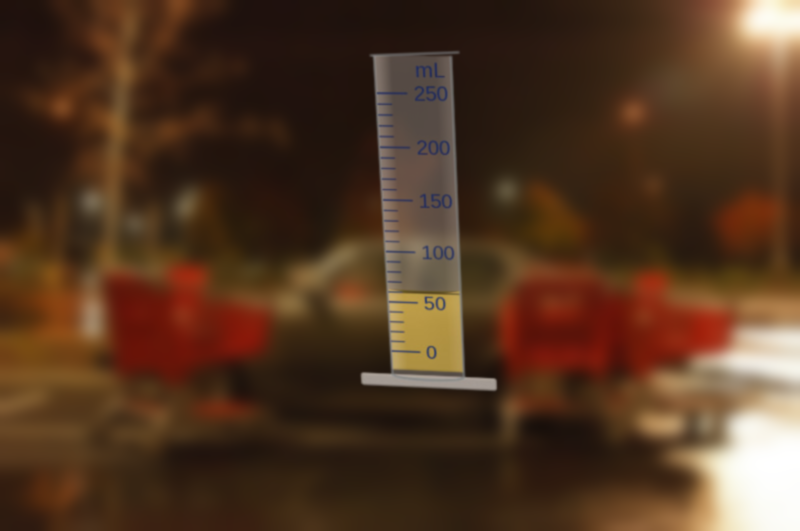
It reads 60,mL
